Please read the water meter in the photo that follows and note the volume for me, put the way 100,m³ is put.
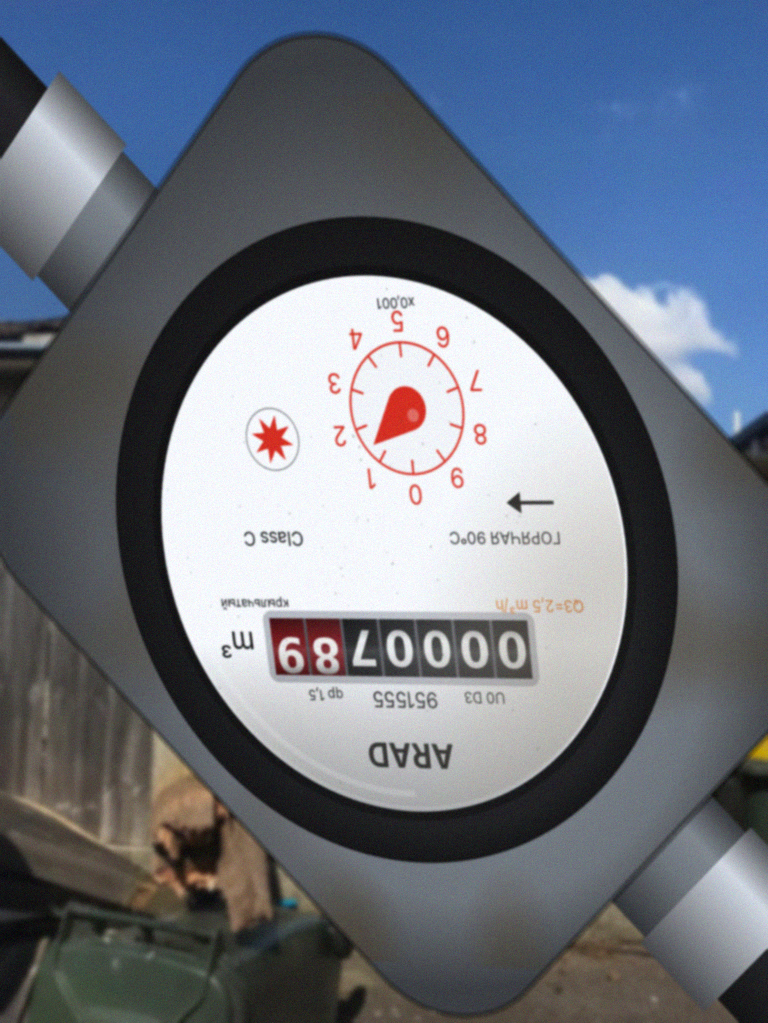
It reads 7.891,m³
